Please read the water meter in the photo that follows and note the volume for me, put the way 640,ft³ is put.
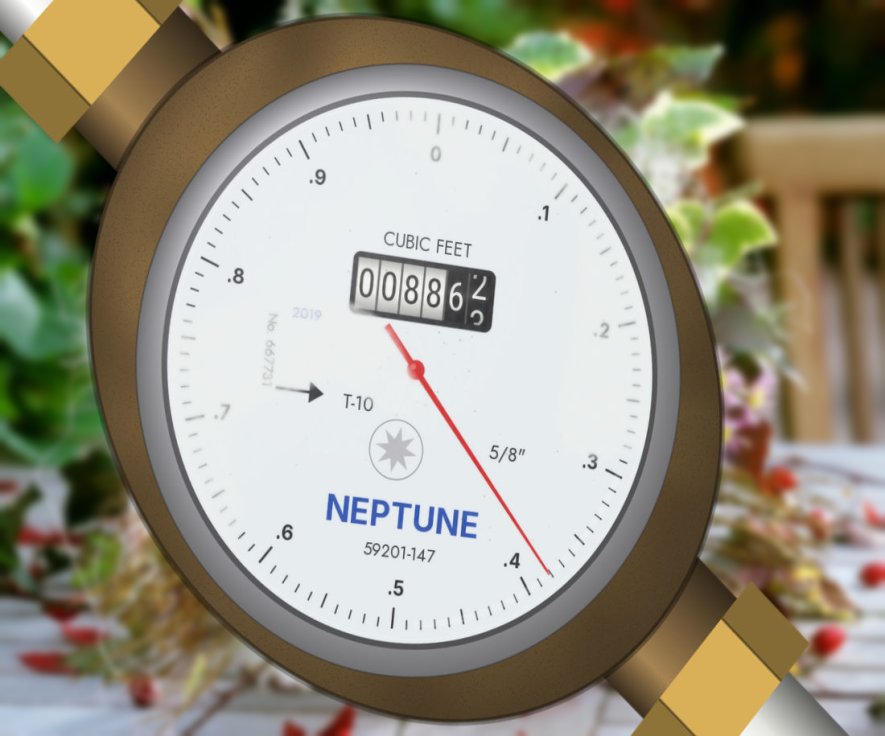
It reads 8862.38,ft³
